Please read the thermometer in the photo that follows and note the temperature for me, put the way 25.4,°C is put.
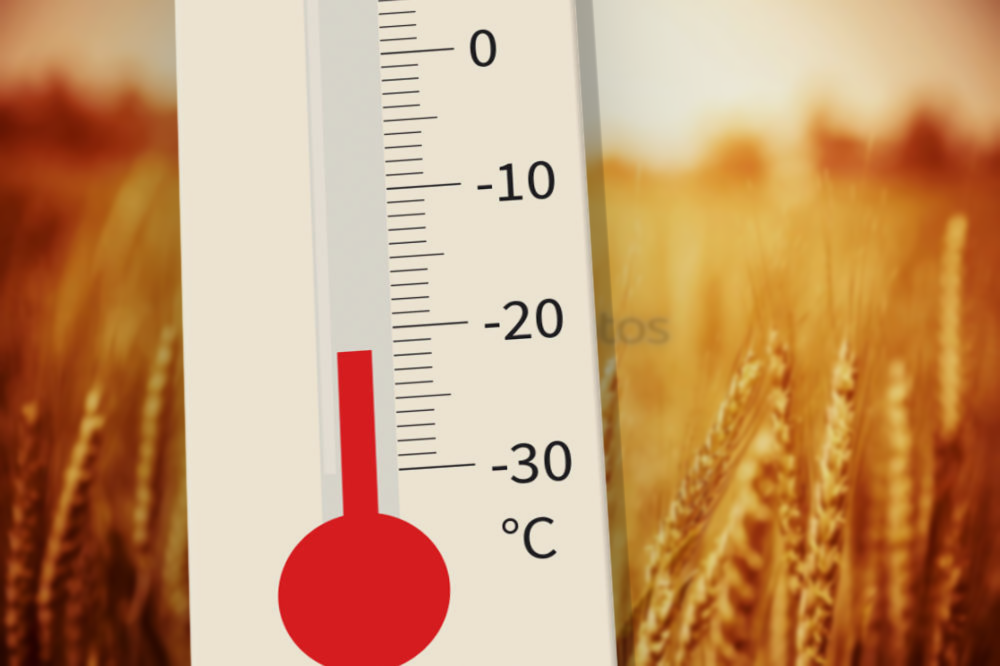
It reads -21.5,°C
